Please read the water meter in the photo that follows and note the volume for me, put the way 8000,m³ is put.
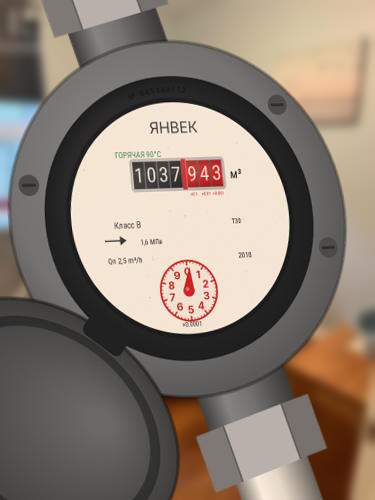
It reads 1037.9430,m³
